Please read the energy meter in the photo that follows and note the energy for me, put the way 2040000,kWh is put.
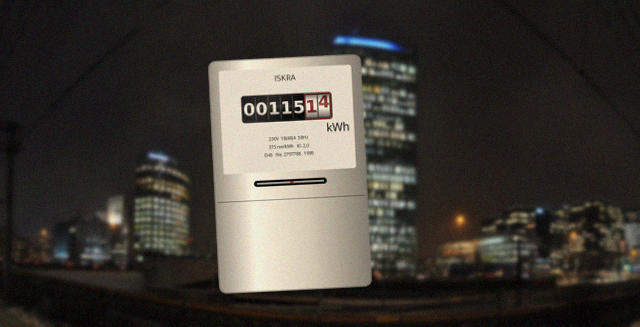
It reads 115.14,kWh
